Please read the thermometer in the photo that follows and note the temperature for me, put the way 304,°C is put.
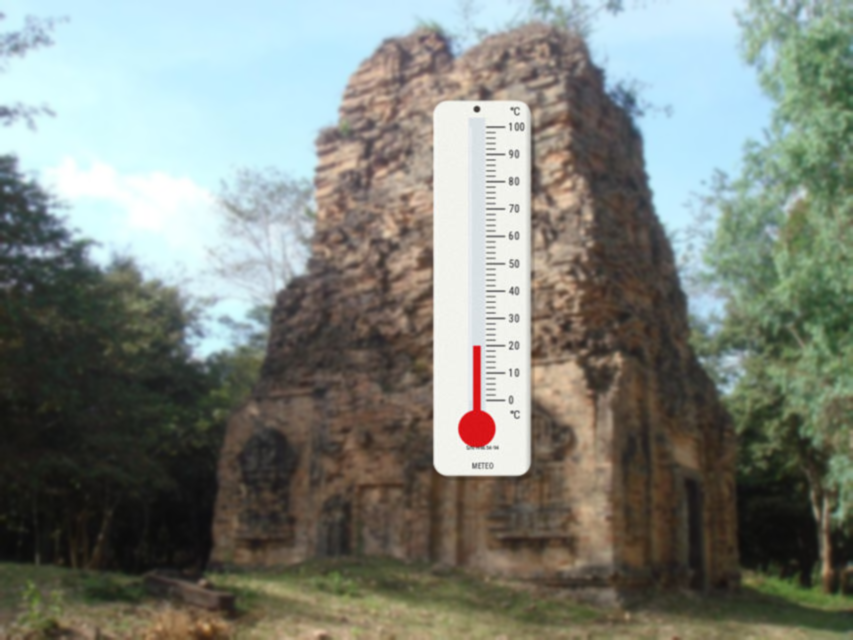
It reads 20,°C
